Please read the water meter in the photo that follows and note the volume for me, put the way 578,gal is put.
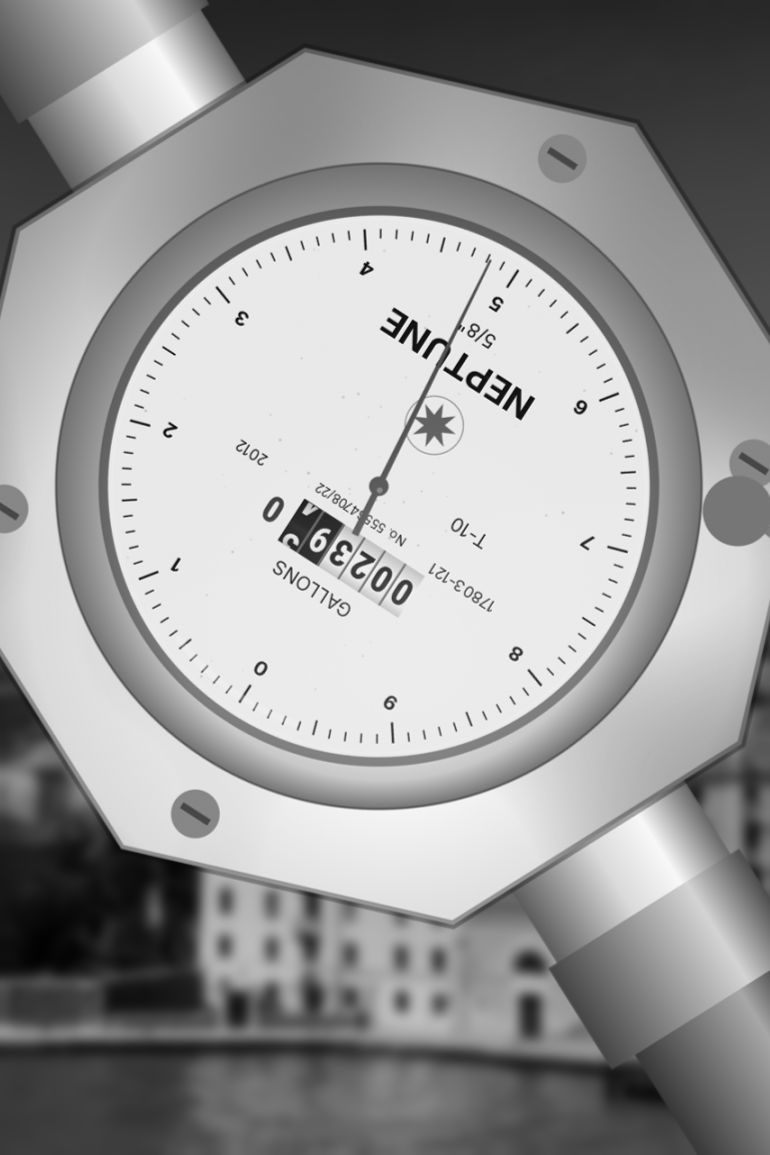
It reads 23934.8,gal
